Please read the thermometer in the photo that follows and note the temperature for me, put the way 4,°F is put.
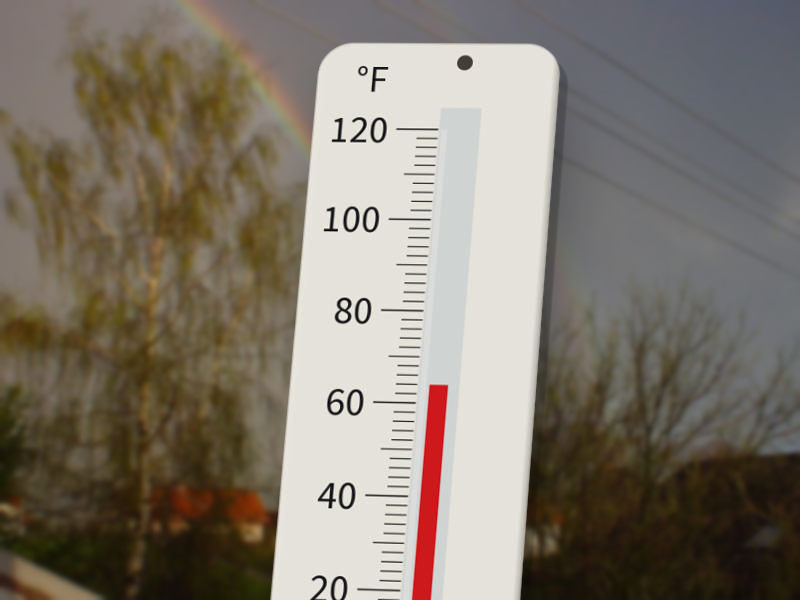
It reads 64,°F
